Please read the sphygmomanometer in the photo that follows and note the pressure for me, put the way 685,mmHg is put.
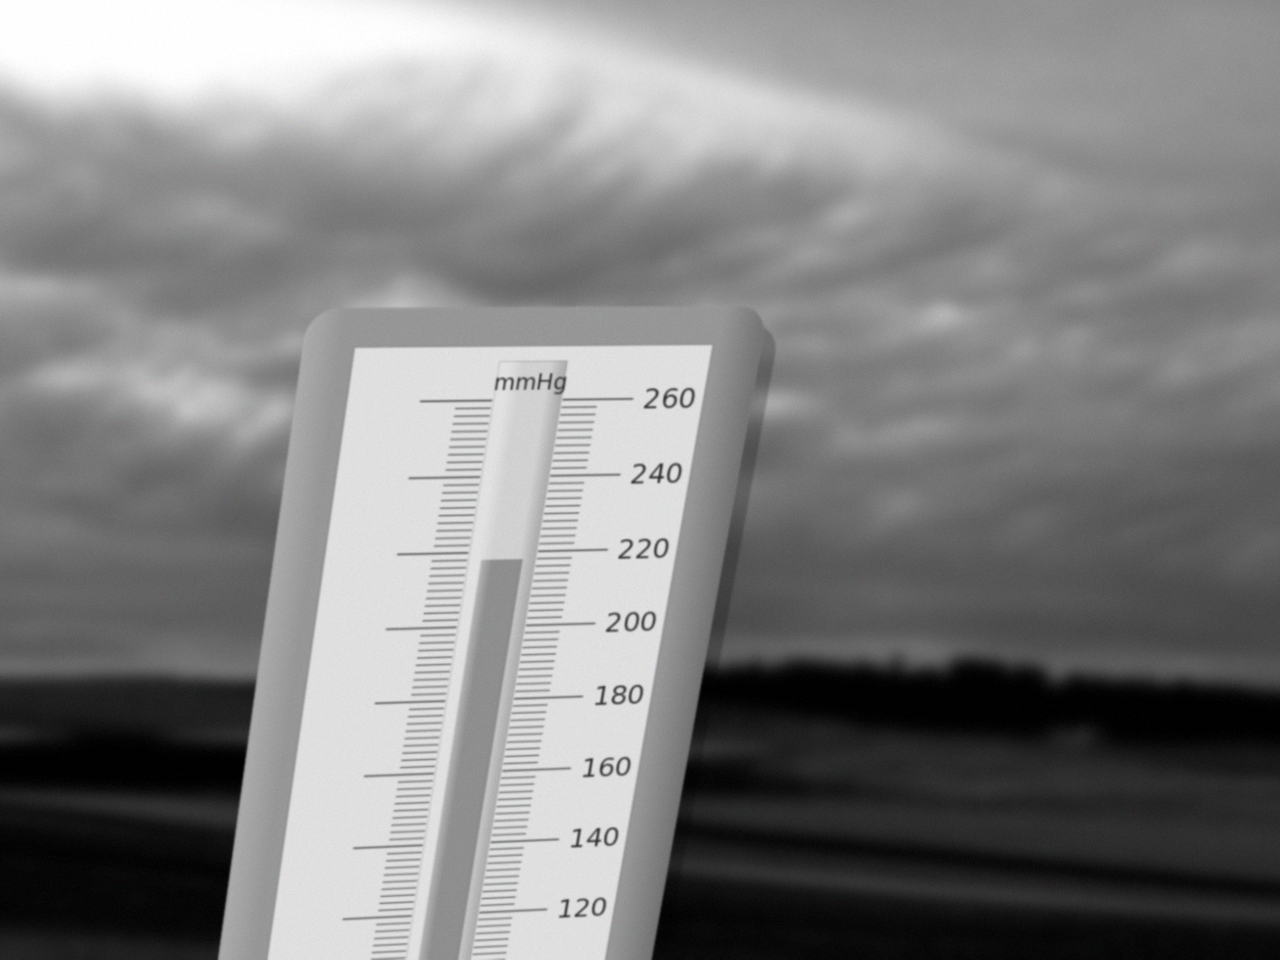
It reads 218,mmHg
